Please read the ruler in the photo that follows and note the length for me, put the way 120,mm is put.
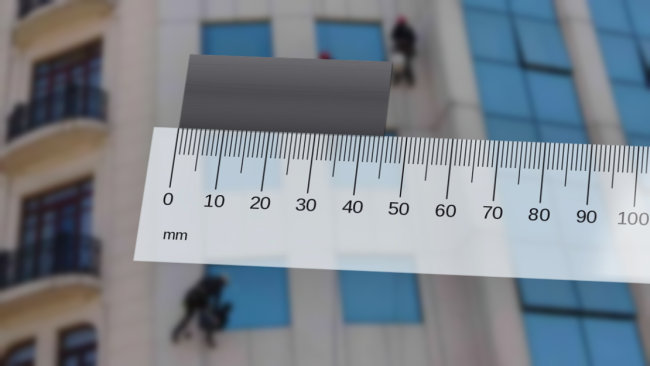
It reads 45,mm
